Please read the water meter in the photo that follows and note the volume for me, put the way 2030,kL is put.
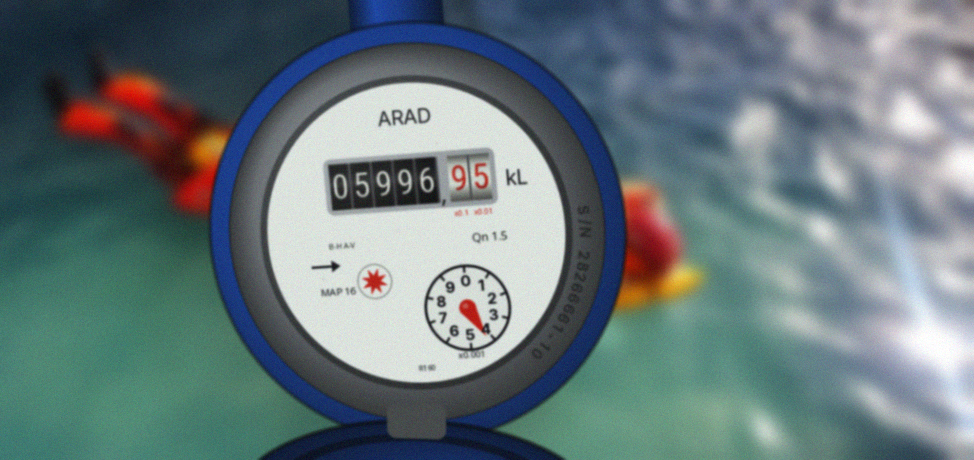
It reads 5996.954,kL
